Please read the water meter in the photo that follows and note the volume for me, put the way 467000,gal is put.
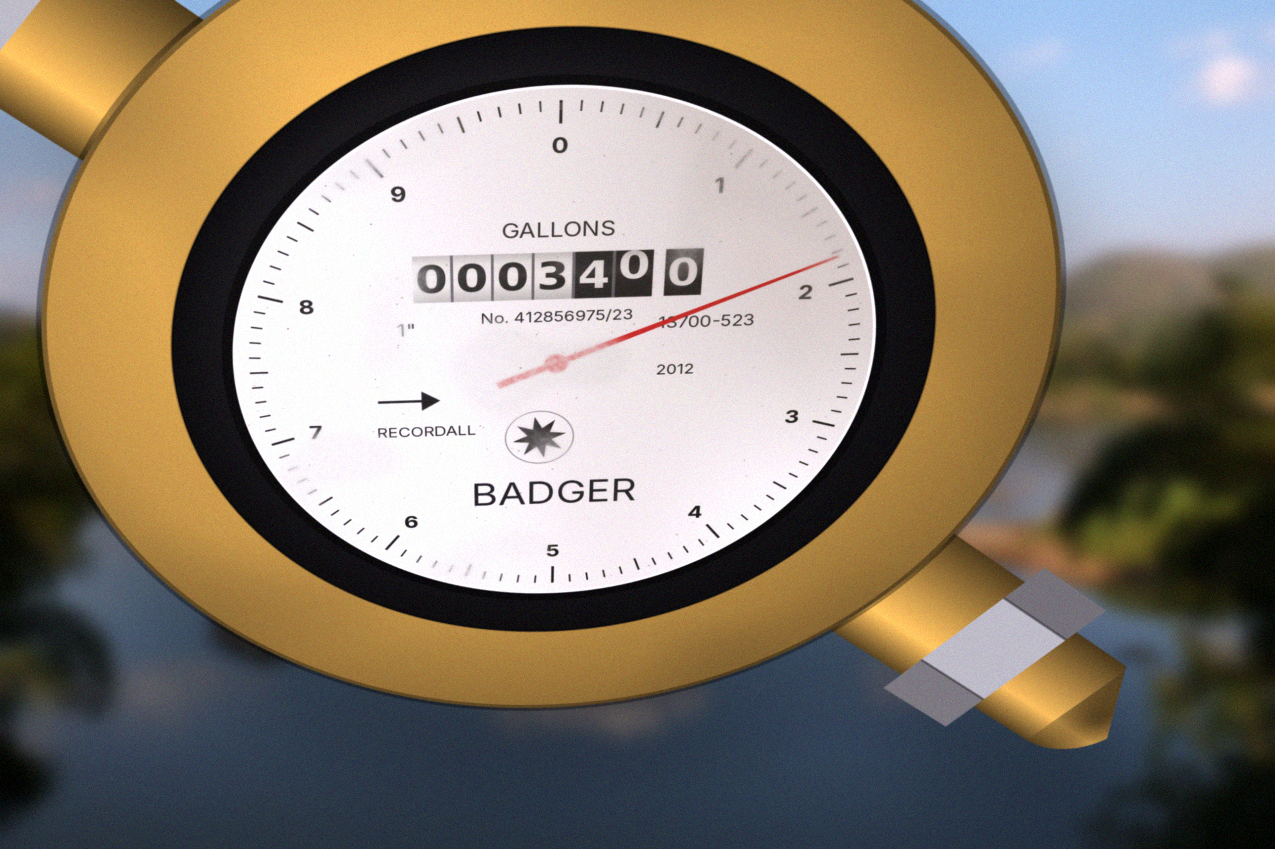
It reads 3401.8,gal
